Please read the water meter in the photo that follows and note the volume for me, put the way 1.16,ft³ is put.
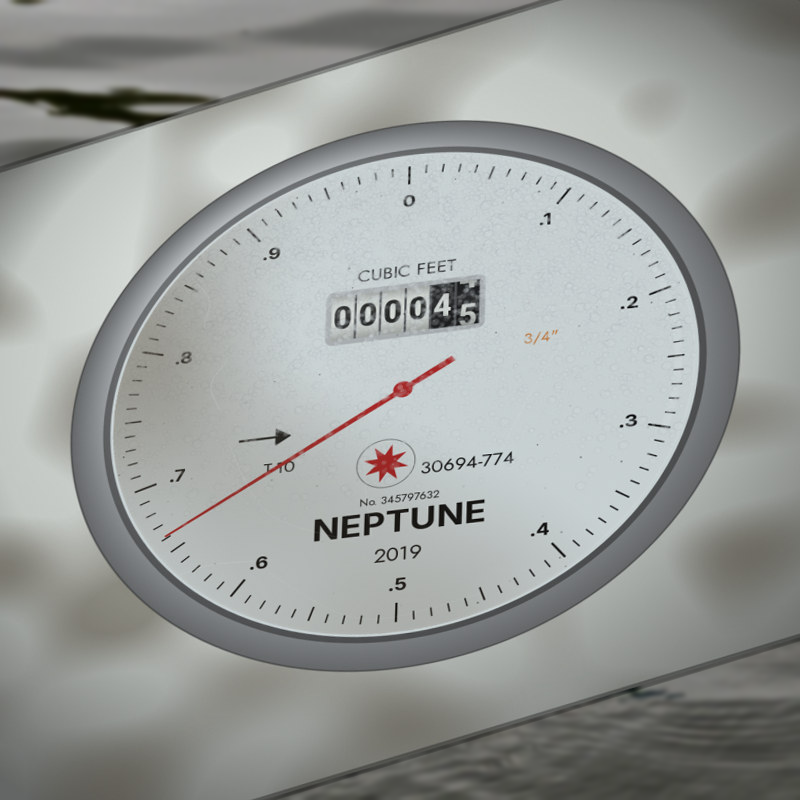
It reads 44.66,ft³
